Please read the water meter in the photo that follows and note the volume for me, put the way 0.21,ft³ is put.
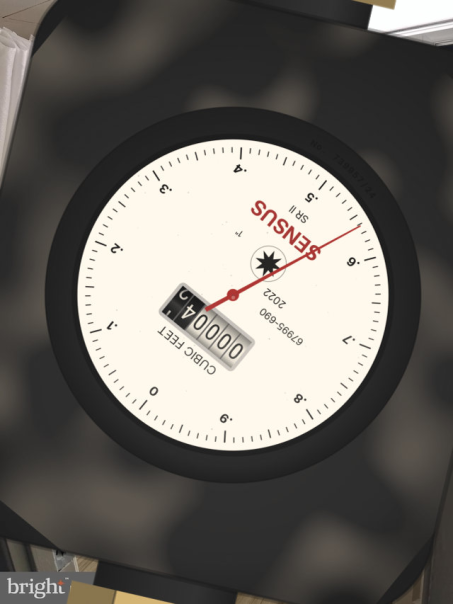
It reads 41.56,ft³
